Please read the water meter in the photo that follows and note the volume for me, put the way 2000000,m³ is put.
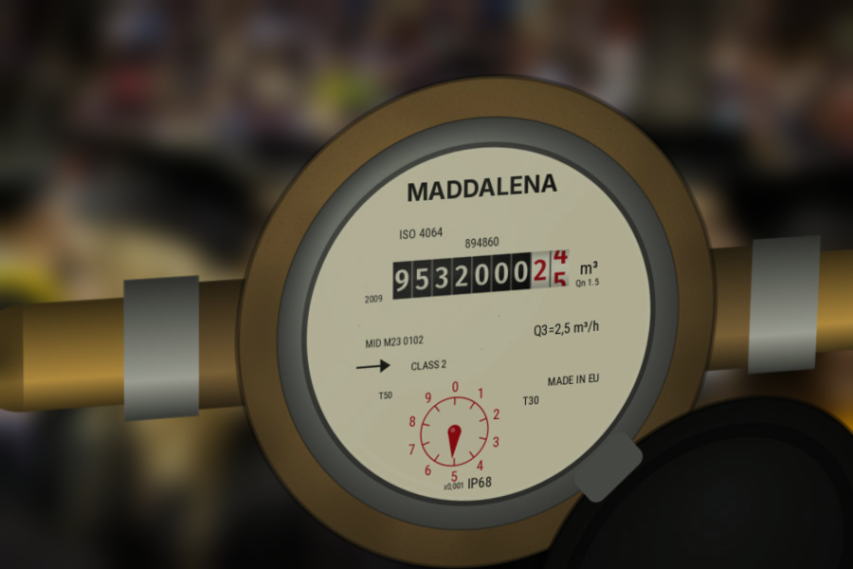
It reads 9532000.245,m³
